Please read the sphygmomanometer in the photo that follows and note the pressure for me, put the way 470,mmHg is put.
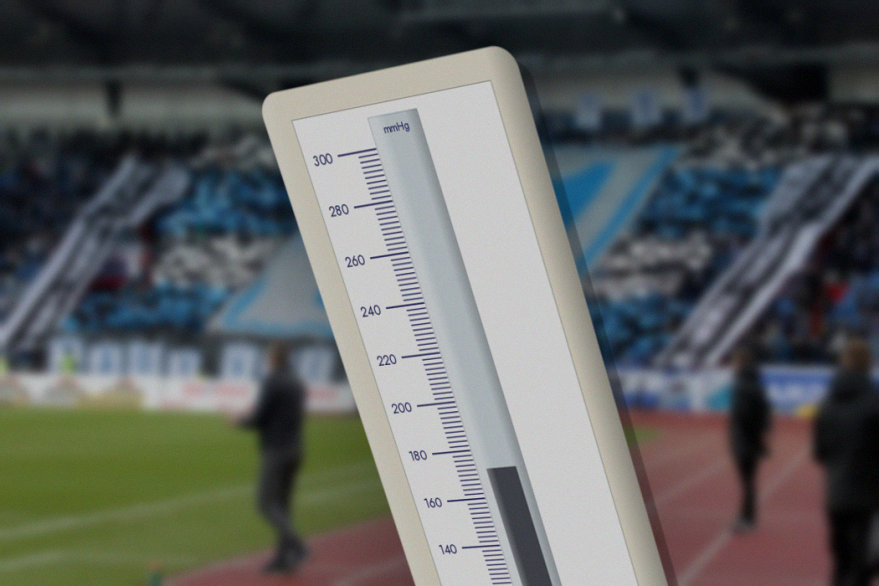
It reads 172,mmHg
